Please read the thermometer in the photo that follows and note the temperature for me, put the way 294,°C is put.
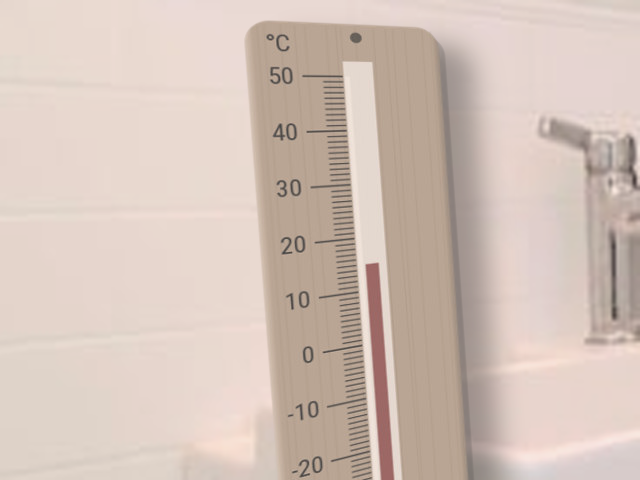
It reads 15,°C
